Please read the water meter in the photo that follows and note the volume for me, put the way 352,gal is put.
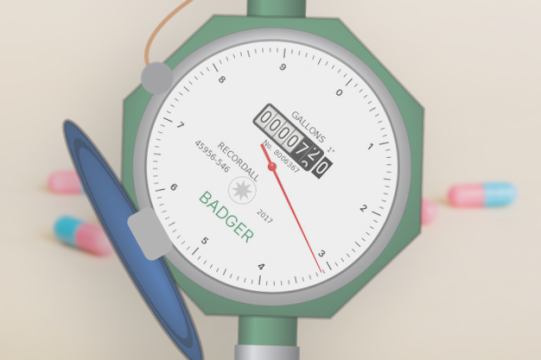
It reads 723.1,gal
